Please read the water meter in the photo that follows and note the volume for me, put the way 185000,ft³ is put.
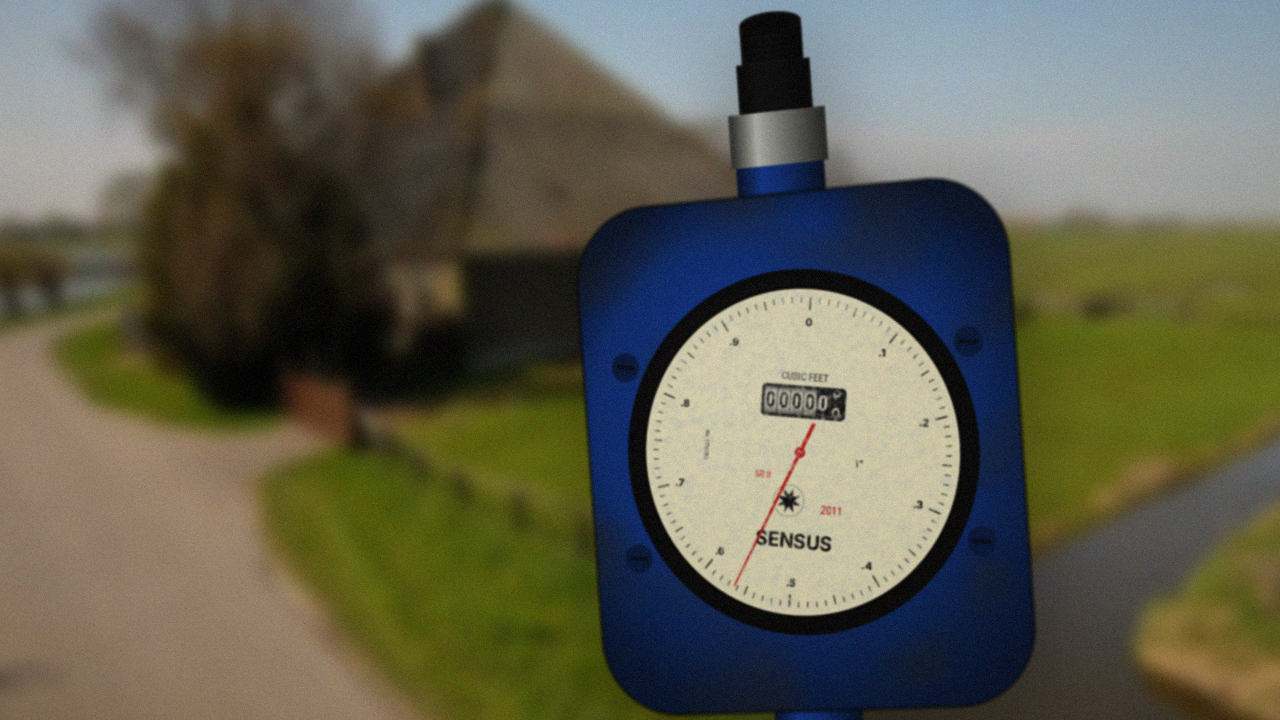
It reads 8.56,ft³
